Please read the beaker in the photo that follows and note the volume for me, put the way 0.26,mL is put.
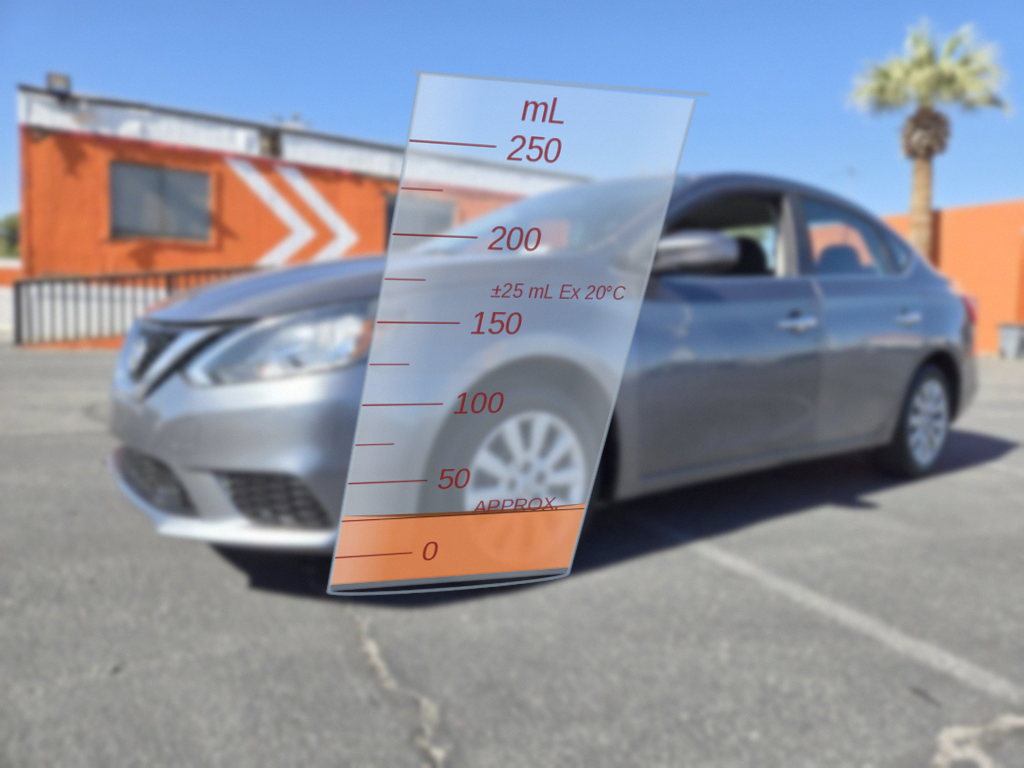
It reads 25,mL
